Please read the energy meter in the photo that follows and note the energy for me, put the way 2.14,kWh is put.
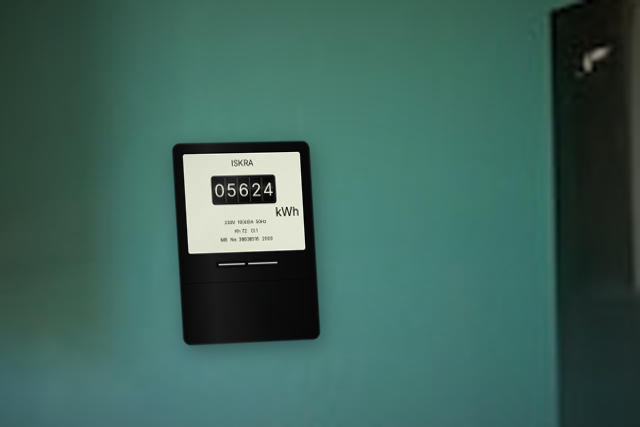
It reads 5624,kWh
